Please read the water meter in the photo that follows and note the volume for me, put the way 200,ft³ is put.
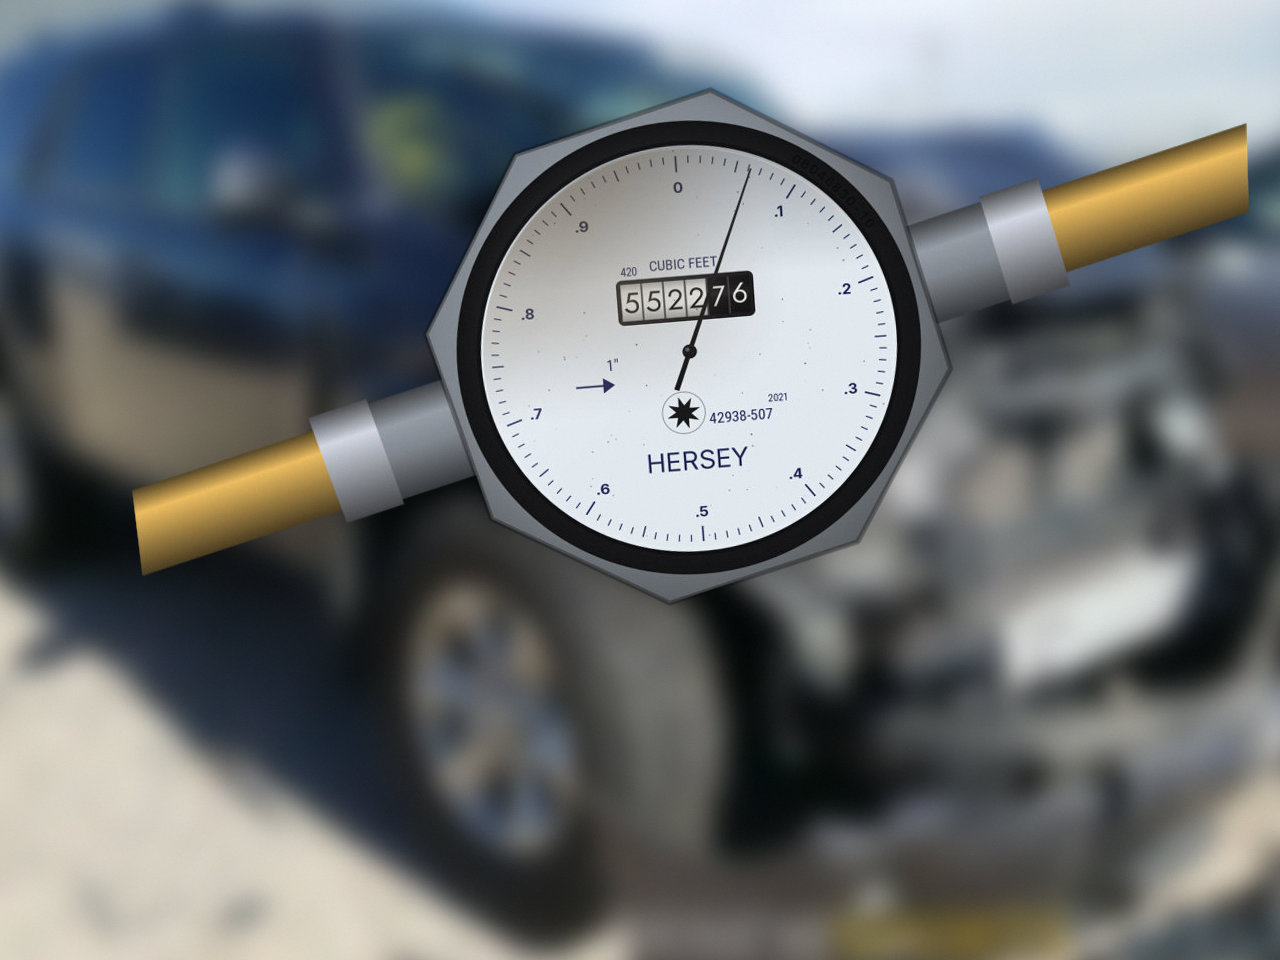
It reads 552276.06,ft³
